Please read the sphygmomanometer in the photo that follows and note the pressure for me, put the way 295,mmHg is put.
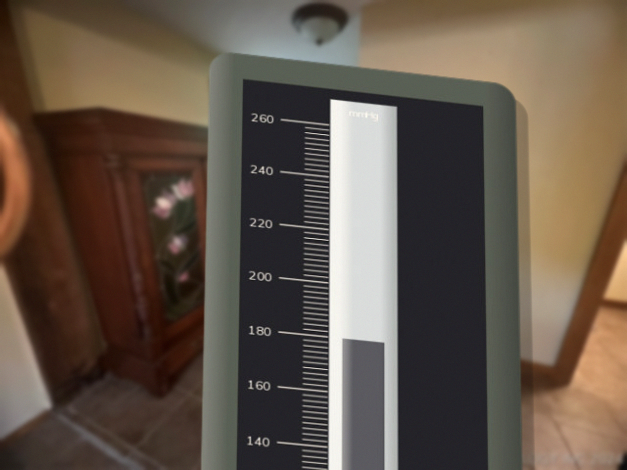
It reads 180,mmHg
